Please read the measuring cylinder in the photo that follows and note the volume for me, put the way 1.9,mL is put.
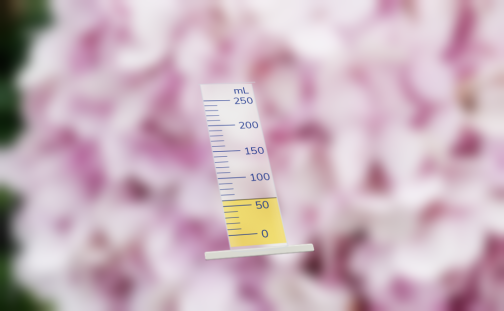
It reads 60,mL
